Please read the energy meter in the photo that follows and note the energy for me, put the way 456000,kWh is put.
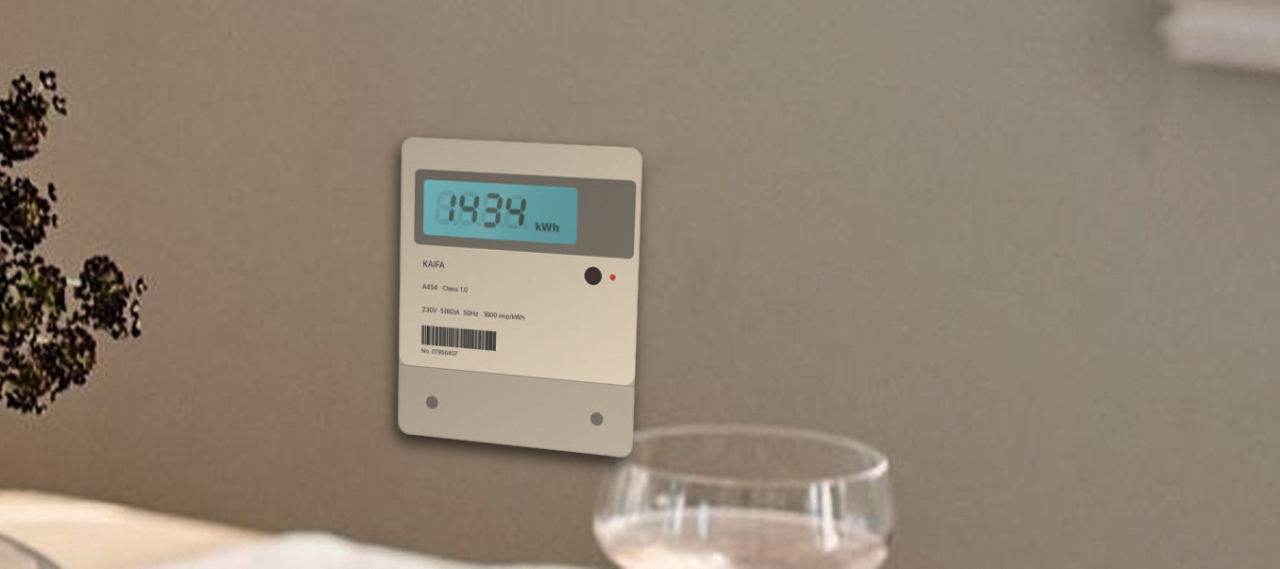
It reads 1434,kWh
